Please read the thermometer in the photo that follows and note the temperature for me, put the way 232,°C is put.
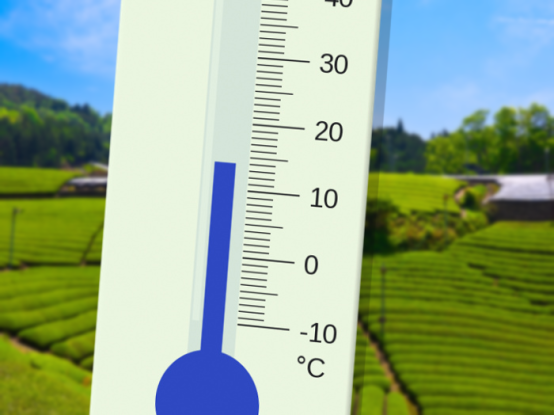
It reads 14,°C
